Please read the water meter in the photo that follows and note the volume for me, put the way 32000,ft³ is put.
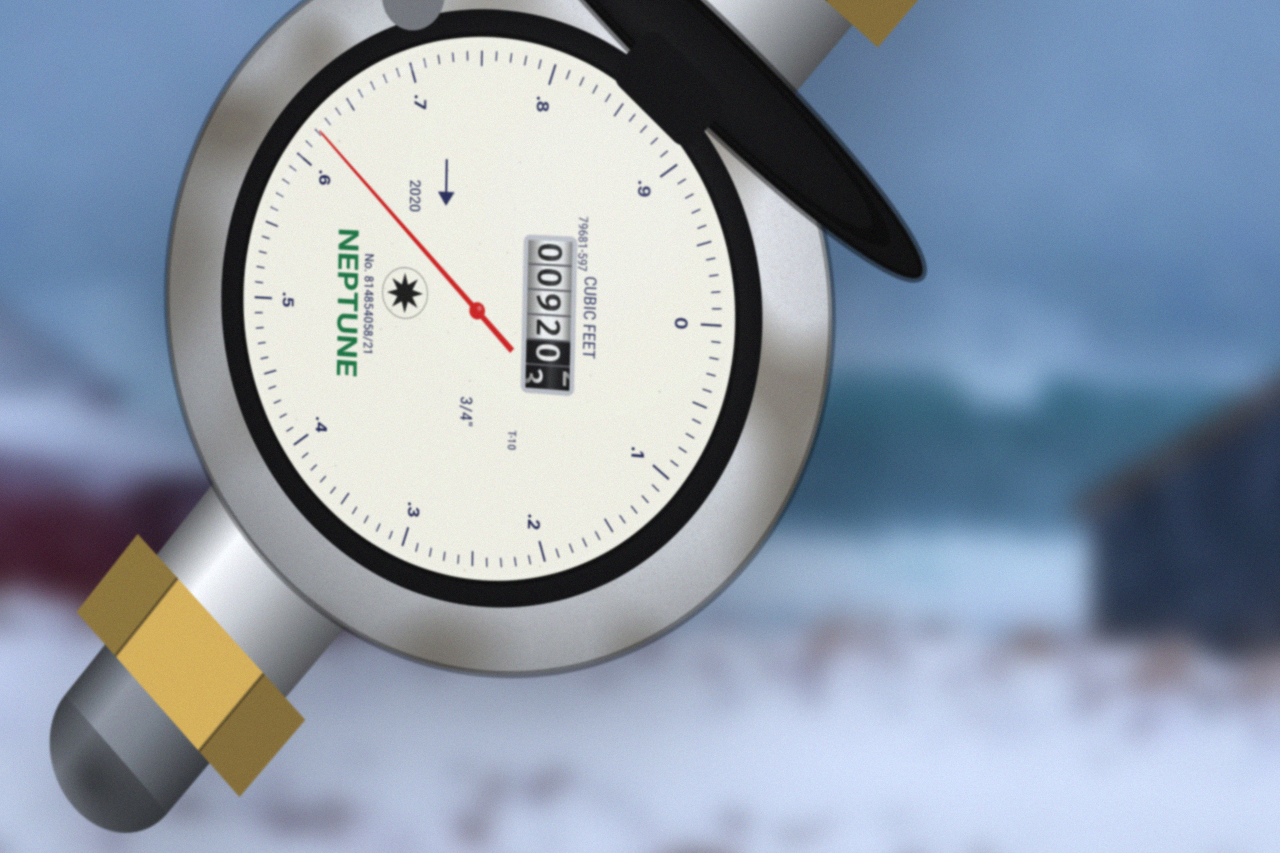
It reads 9202.62,ft³
